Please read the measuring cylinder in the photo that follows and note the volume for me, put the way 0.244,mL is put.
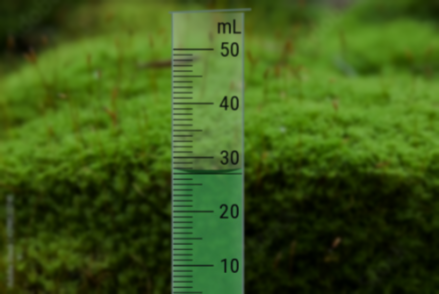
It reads 27,mL
